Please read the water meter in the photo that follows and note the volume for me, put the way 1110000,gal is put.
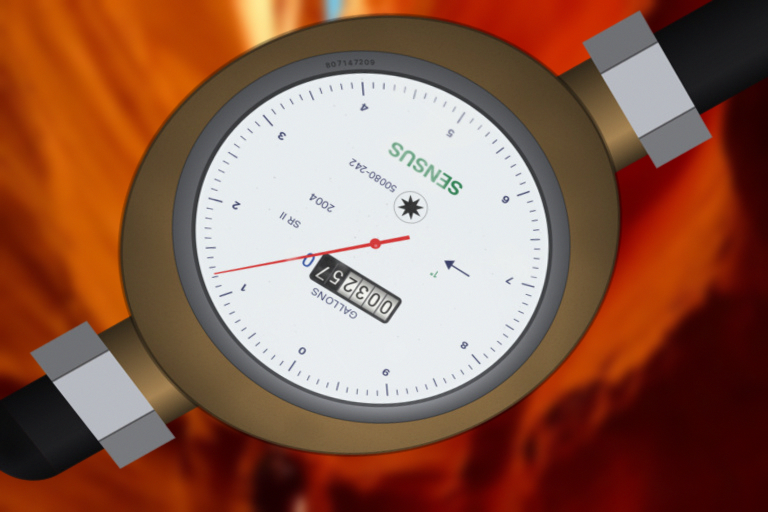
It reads 32571.2,gal
